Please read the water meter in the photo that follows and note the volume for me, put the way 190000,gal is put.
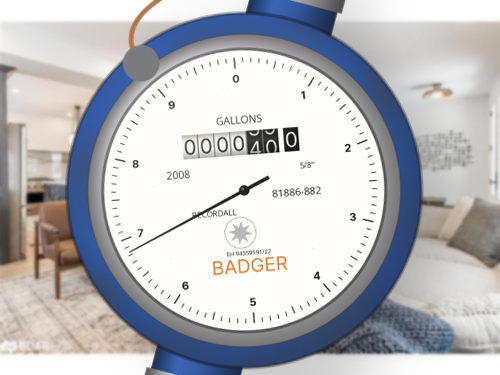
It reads 396.8,gal
